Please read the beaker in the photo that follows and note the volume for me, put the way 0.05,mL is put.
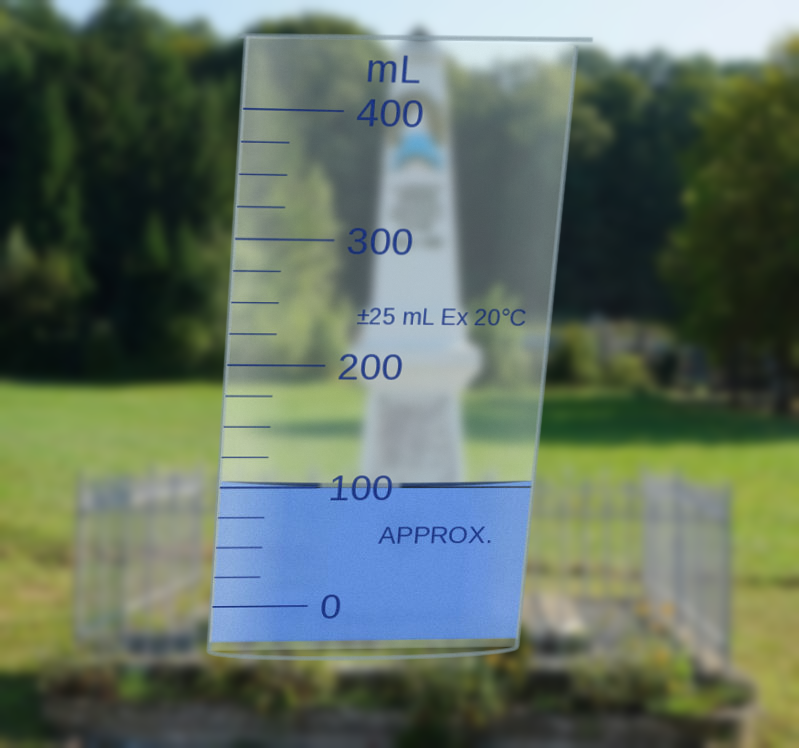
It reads 100,mL
